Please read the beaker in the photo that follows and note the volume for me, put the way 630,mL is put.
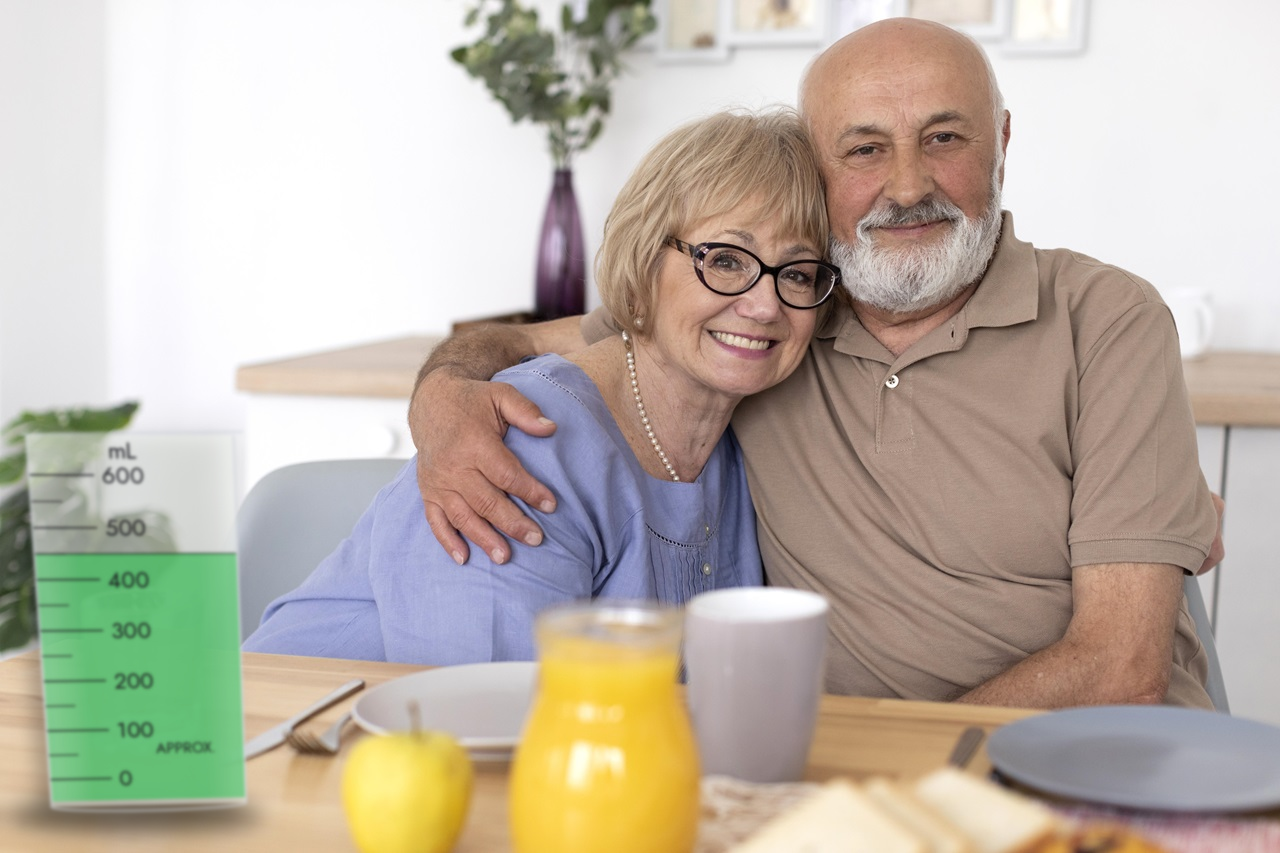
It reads 450,mL
